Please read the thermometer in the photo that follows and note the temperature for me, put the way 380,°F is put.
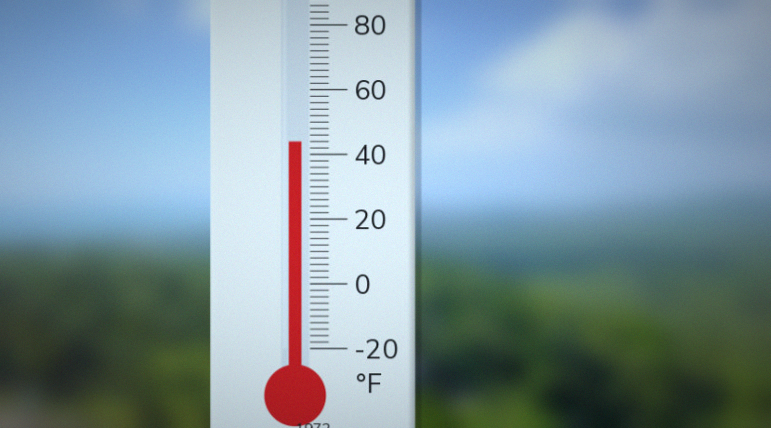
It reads 44,°F
